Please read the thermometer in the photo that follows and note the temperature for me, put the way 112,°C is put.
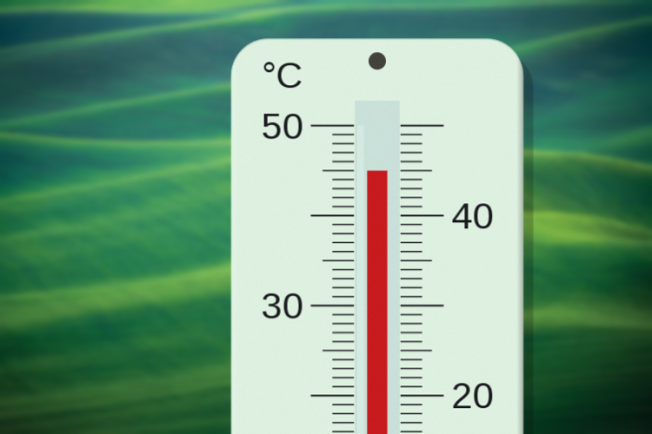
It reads 45,°C
